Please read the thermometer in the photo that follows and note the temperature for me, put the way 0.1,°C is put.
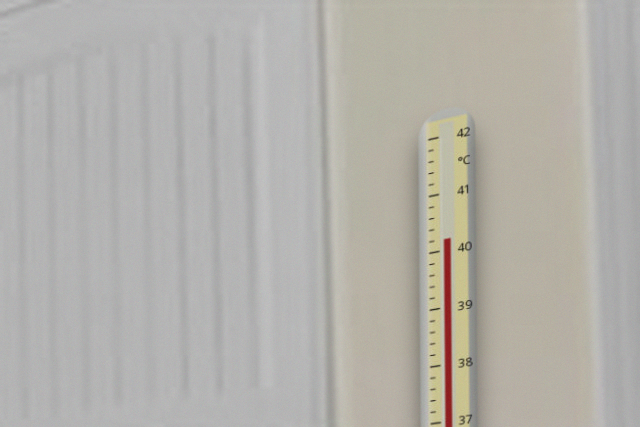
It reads 40.2,°C
